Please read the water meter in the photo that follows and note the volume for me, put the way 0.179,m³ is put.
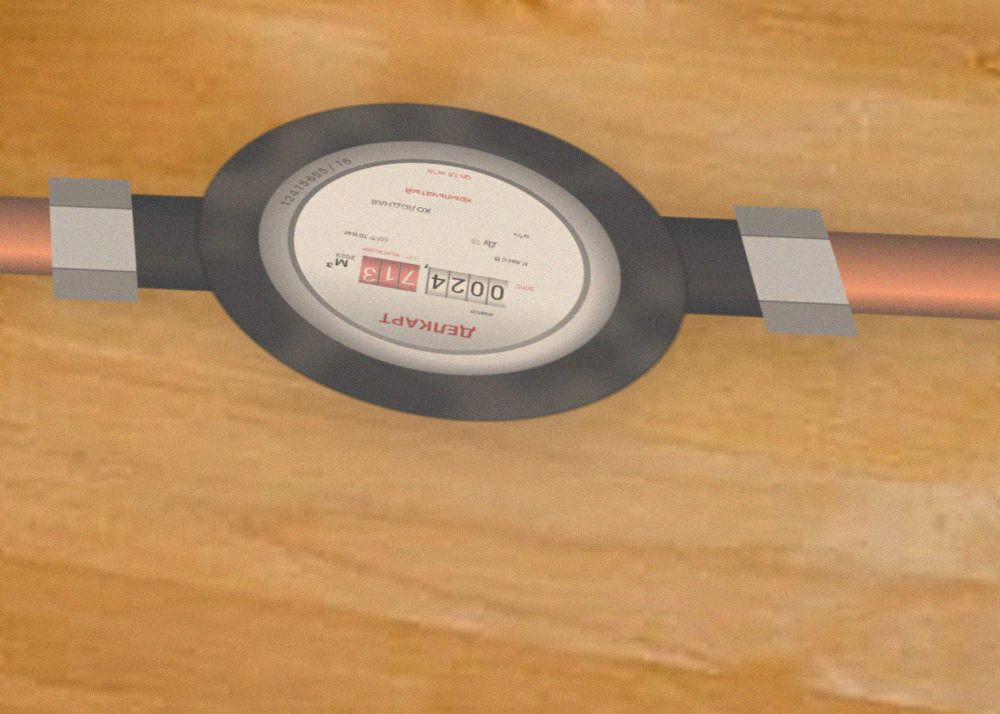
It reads 24.713,m³
